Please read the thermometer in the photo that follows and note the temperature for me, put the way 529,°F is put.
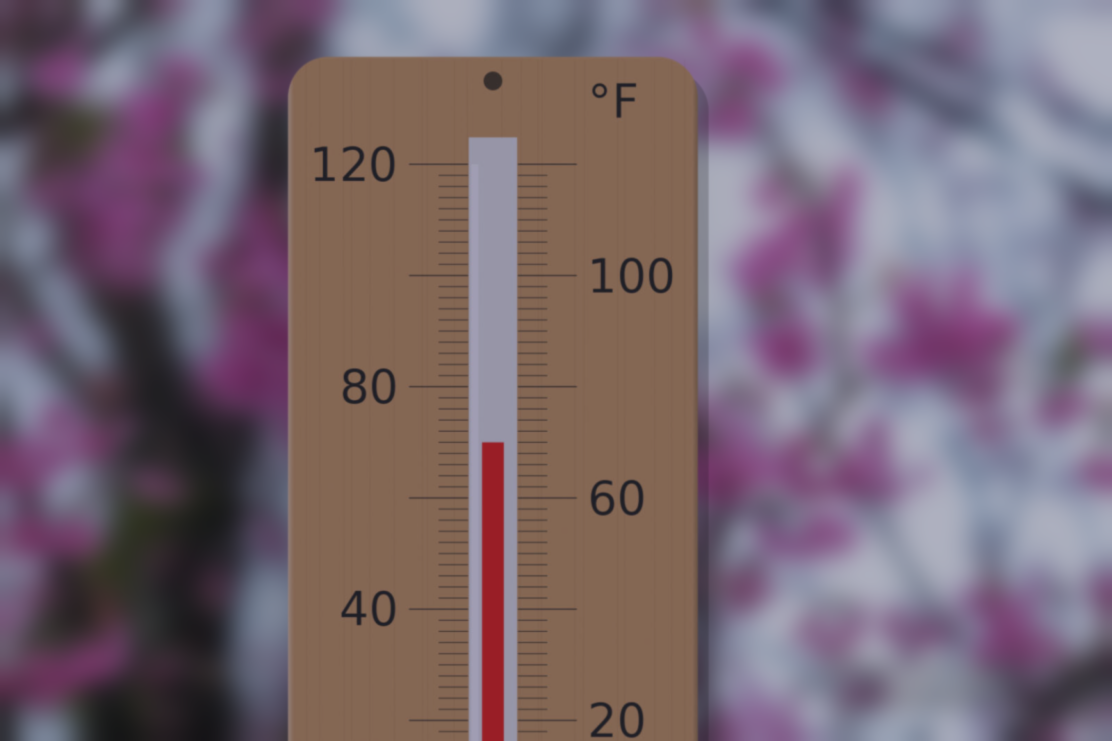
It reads 70,°F
